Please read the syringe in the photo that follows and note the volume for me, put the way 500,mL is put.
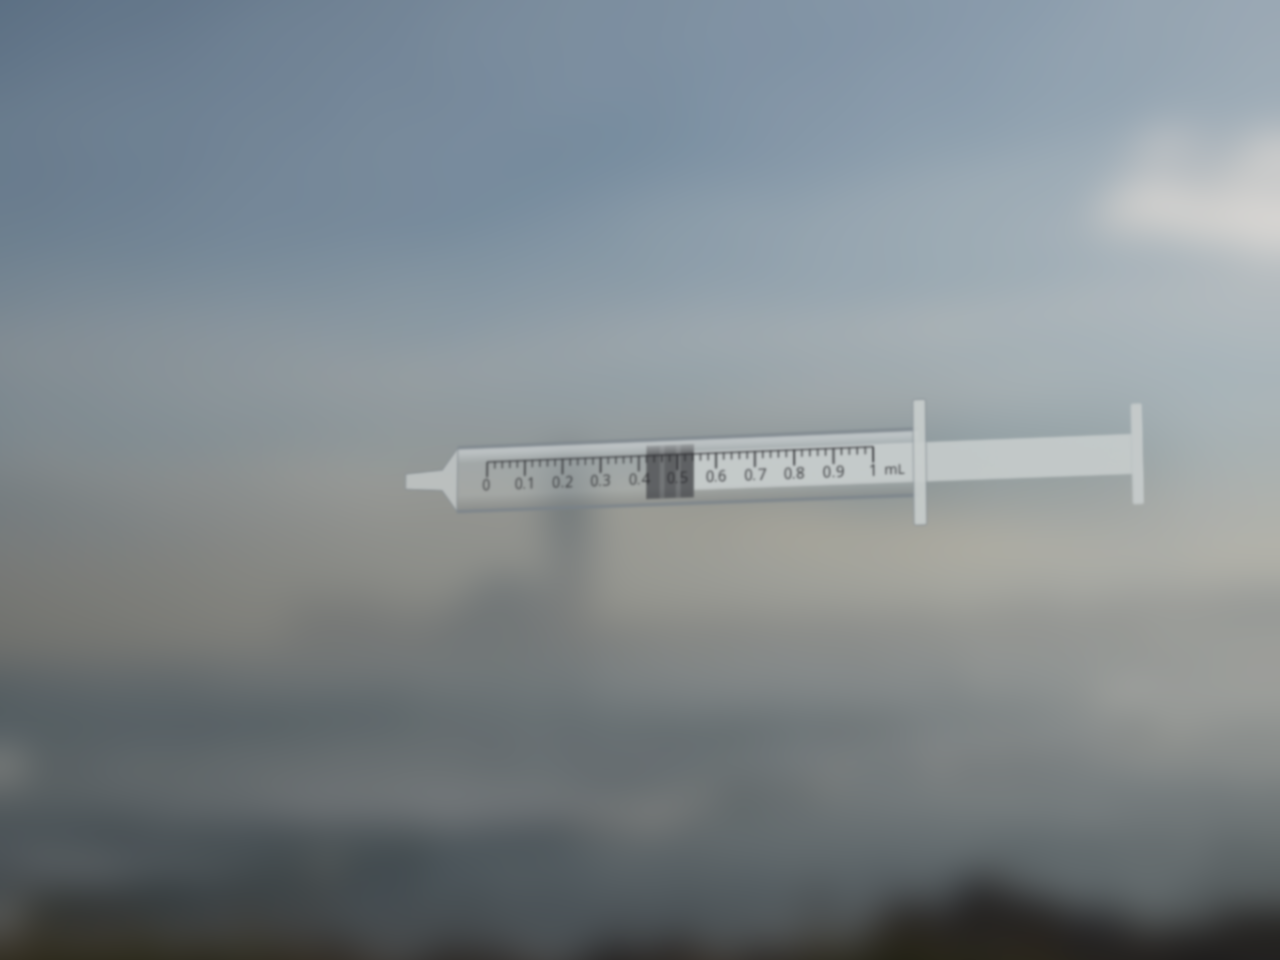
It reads 0.42,mL
